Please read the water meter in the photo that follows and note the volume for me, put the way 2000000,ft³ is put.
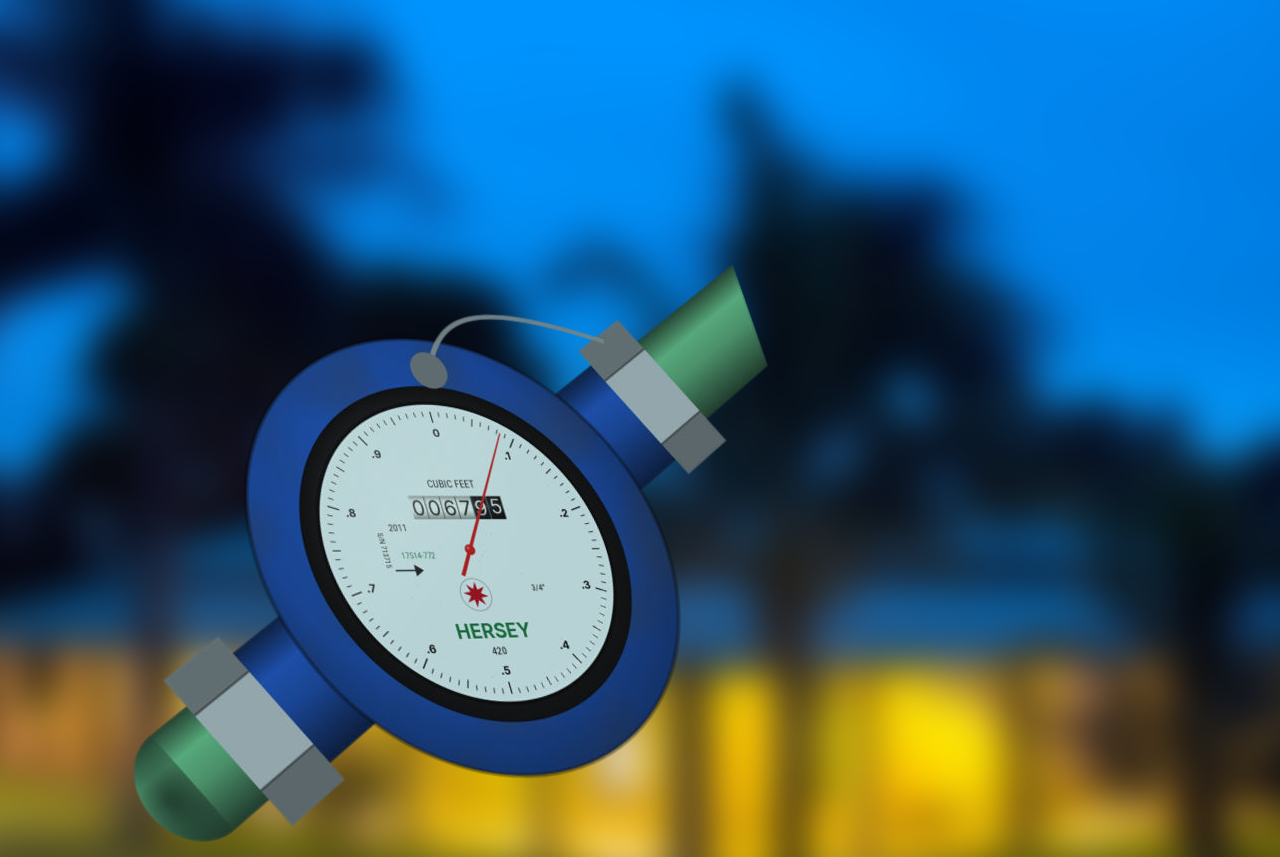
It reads 6795.08,ft³
